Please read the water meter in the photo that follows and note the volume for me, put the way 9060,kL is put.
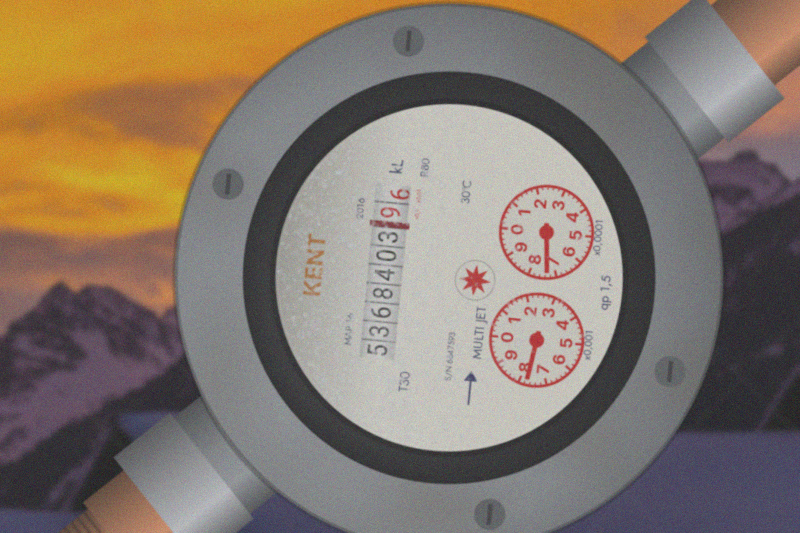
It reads 5368403.9577,kL
